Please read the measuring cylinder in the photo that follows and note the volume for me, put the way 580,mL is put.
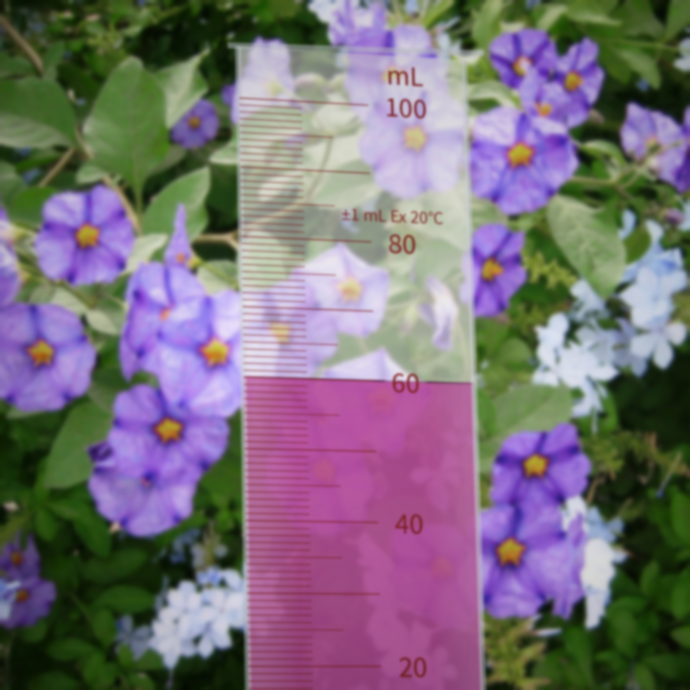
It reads 60,mL
